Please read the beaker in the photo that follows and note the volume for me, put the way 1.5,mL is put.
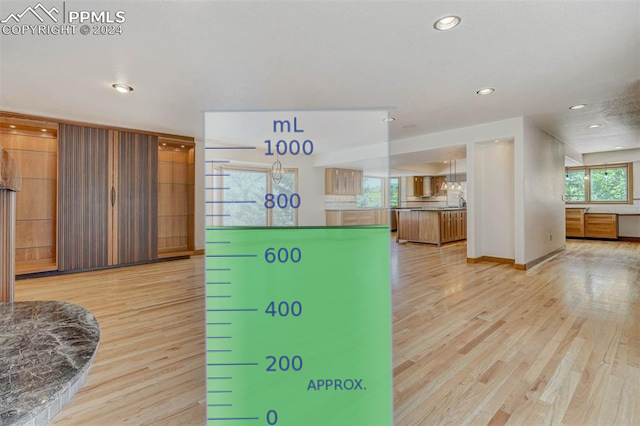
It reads 700,mL
